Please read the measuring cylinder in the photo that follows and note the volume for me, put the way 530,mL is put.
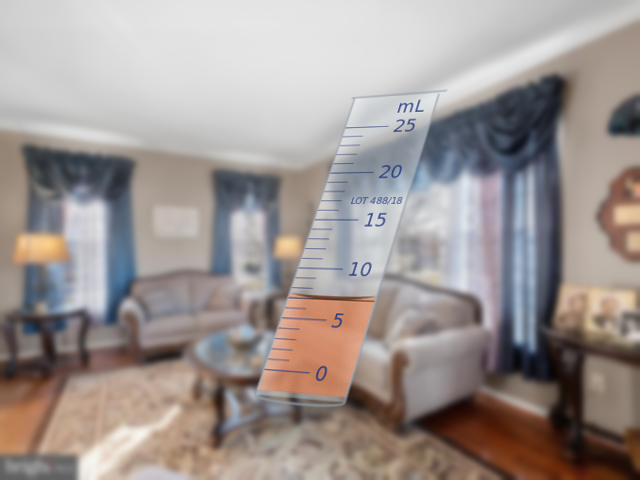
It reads 7,mL
